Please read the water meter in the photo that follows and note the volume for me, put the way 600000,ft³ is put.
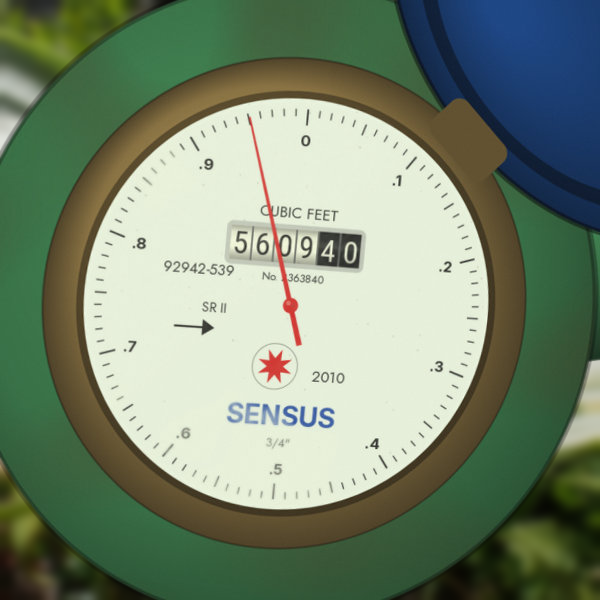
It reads 560939.95,ft³
